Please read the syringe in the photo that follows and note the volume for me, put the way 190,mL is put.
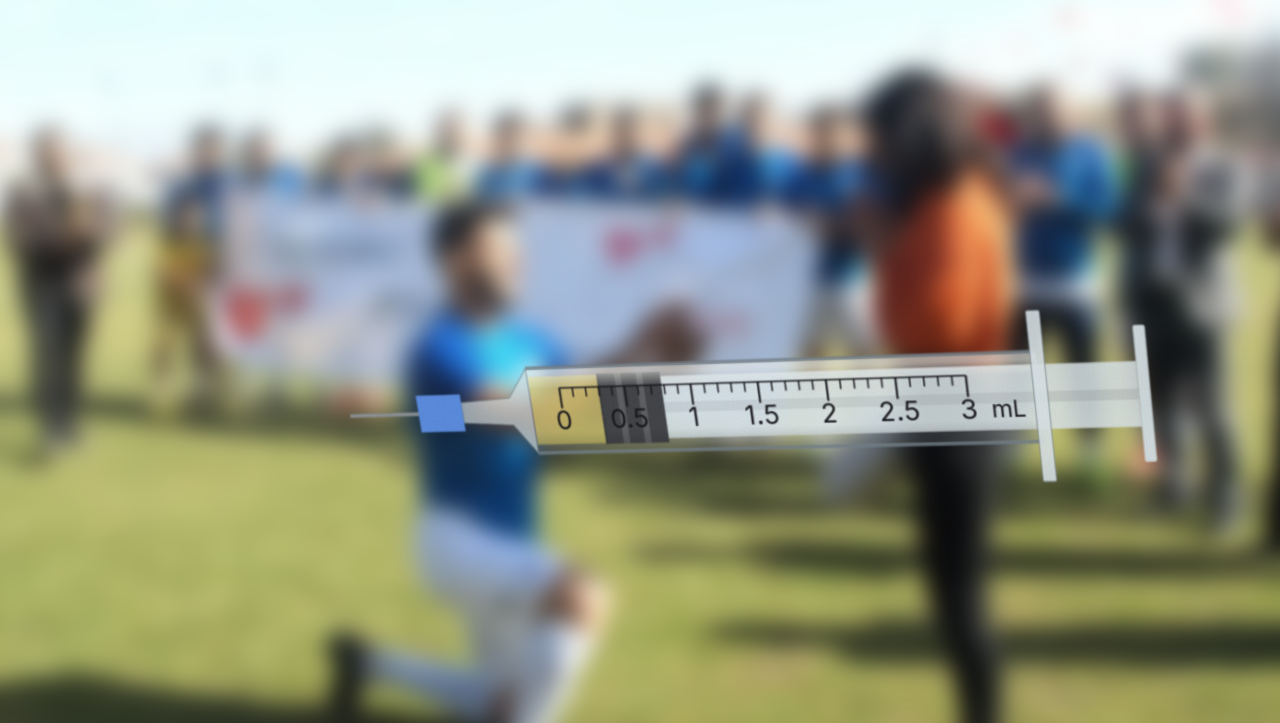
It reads 0.3,mL
